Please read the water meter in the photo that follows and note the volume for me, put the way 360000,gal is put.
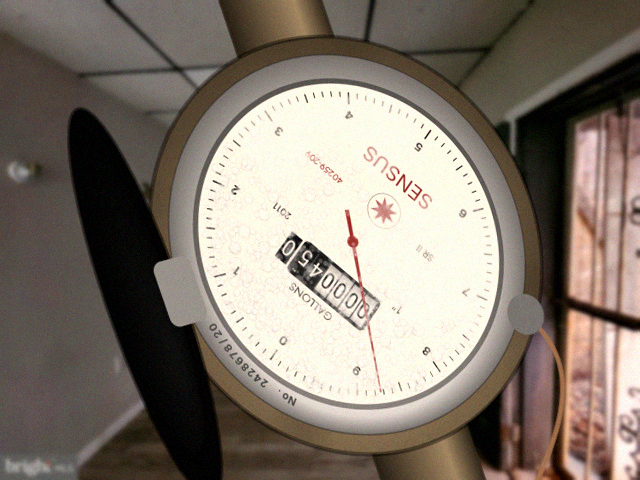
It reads 448.7,gal
